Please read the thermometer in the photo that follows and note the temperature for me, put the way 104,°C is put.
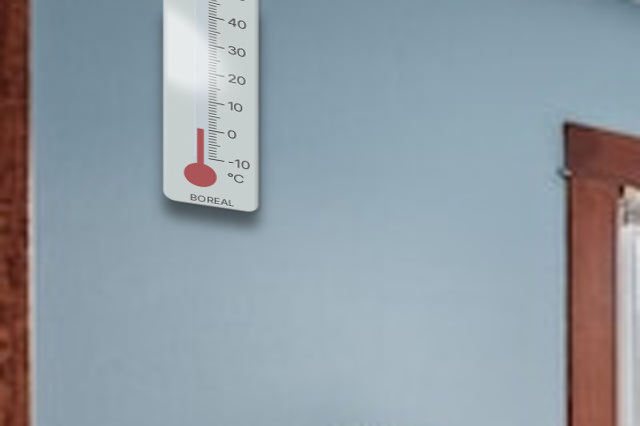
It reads 0,°C
